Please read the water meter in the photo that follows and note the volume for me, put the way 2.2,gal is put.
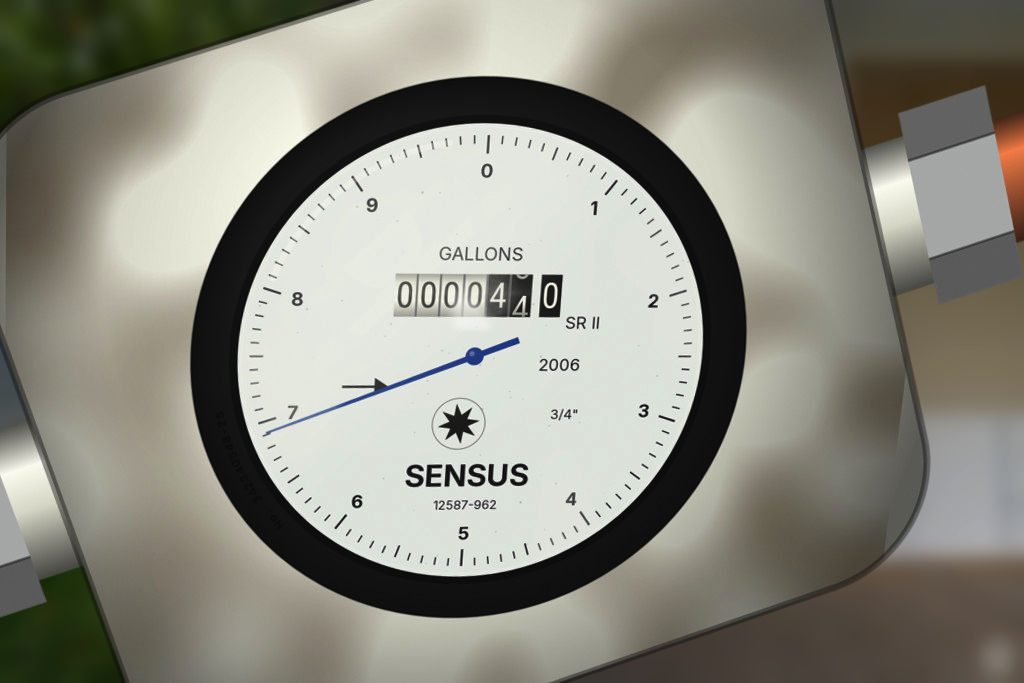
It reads 436.9,gal
